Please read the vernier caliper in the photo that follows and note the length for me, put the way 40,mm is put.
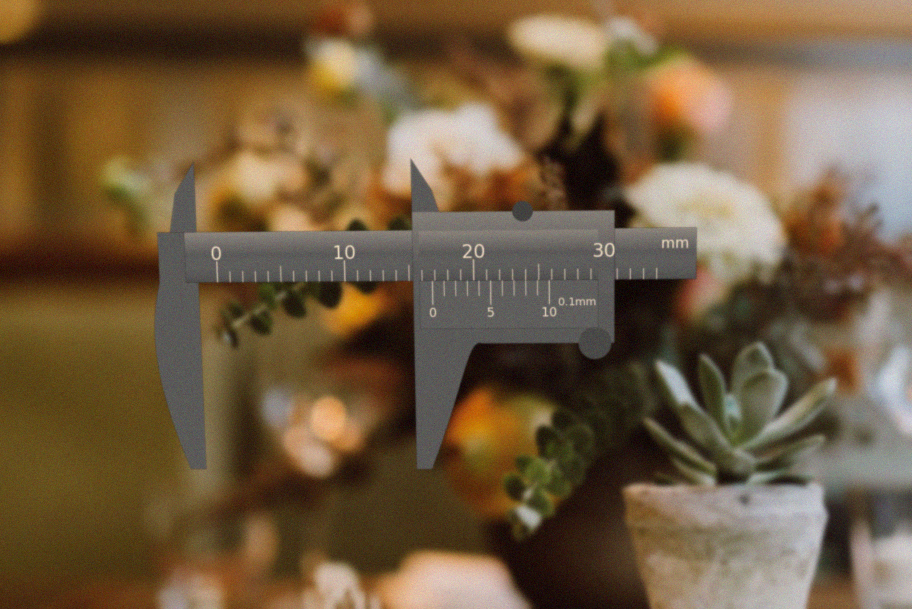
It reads 16.8,mm
